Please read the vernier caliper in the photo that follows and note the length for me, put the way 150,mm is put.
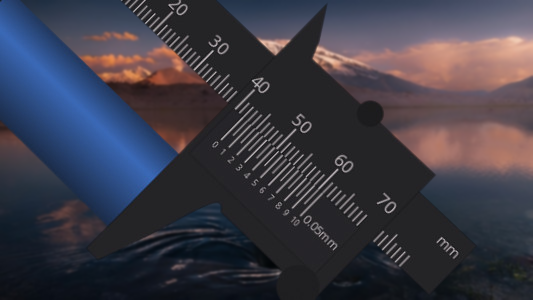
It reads 42.0,mm
